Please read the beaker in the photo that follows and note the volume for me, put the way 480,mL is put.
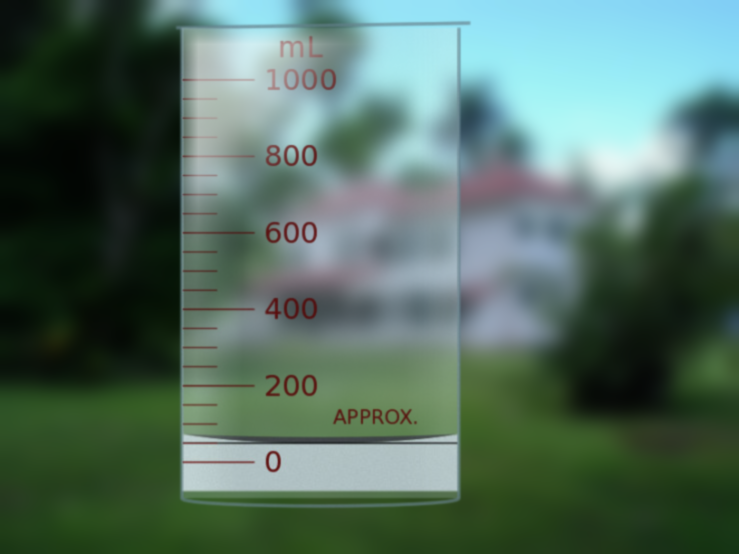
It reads 50,mL
